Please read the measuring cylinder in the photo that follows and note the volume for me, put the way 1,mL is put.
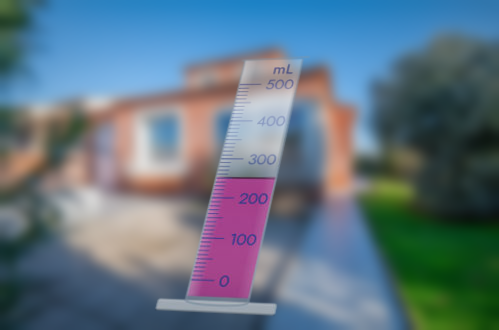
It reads 250,mL
